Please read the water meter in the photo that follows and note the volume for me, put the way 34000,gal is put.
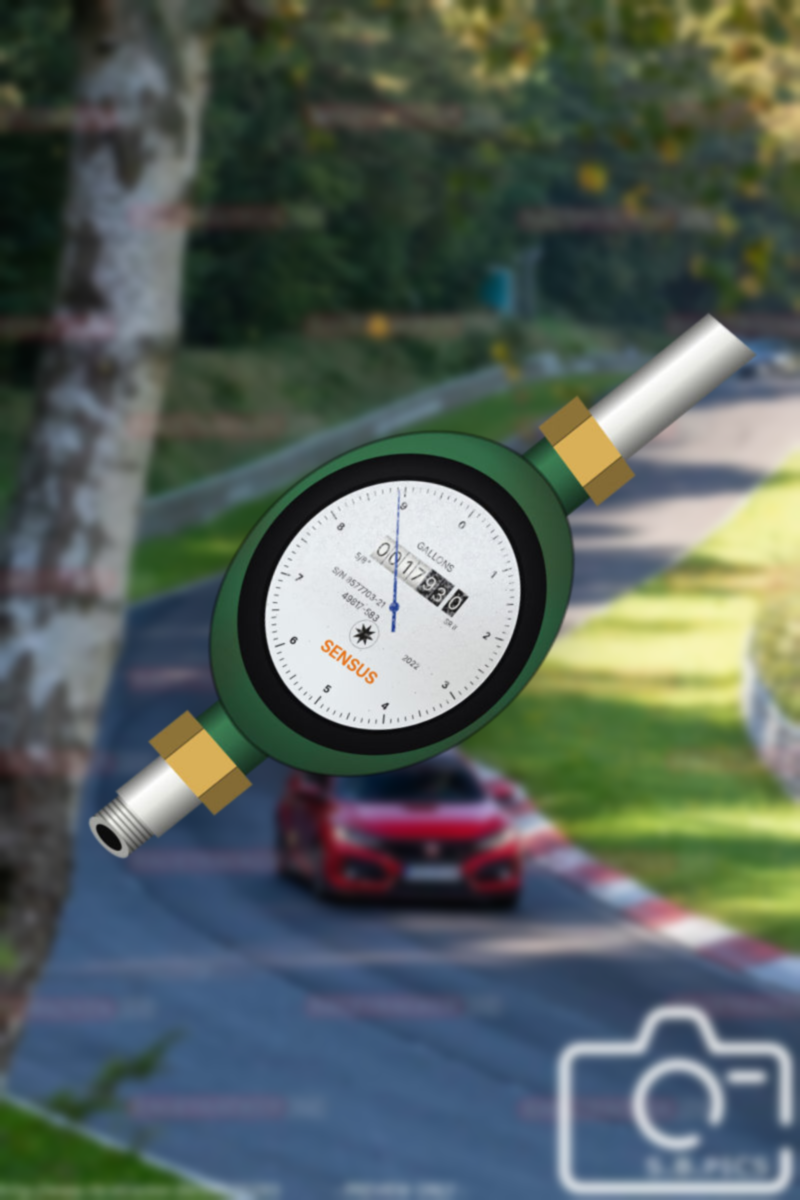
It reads 17928.9,gal
